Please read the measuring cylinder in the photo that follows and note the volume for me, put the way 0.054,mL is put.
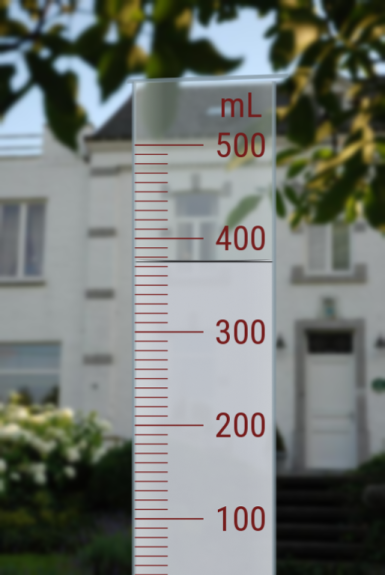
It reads 375,mL
